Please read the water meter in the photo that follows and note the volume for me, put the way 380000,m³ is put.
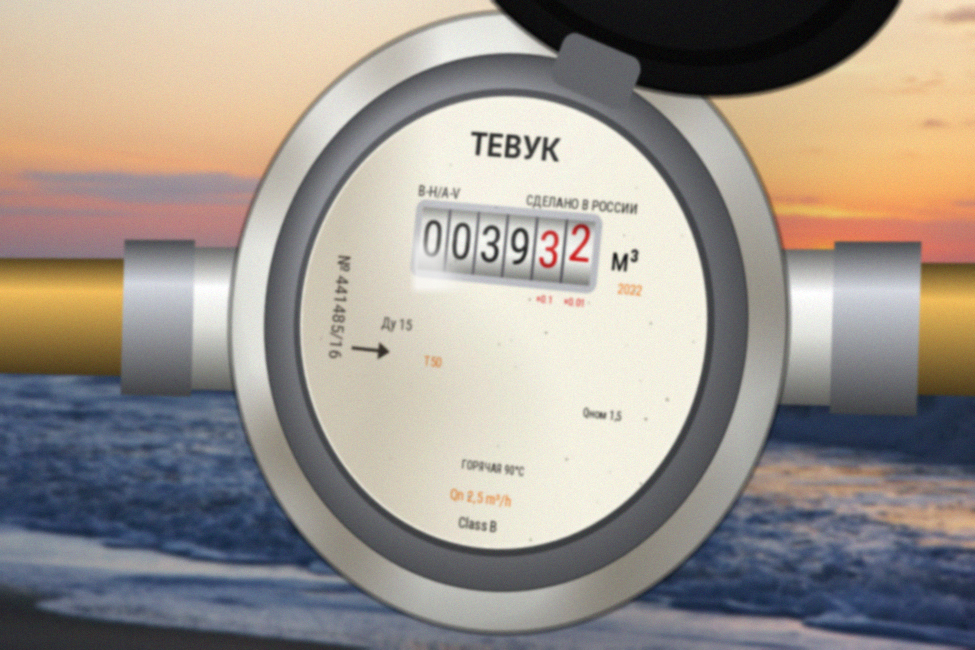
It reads 39.32,m³
